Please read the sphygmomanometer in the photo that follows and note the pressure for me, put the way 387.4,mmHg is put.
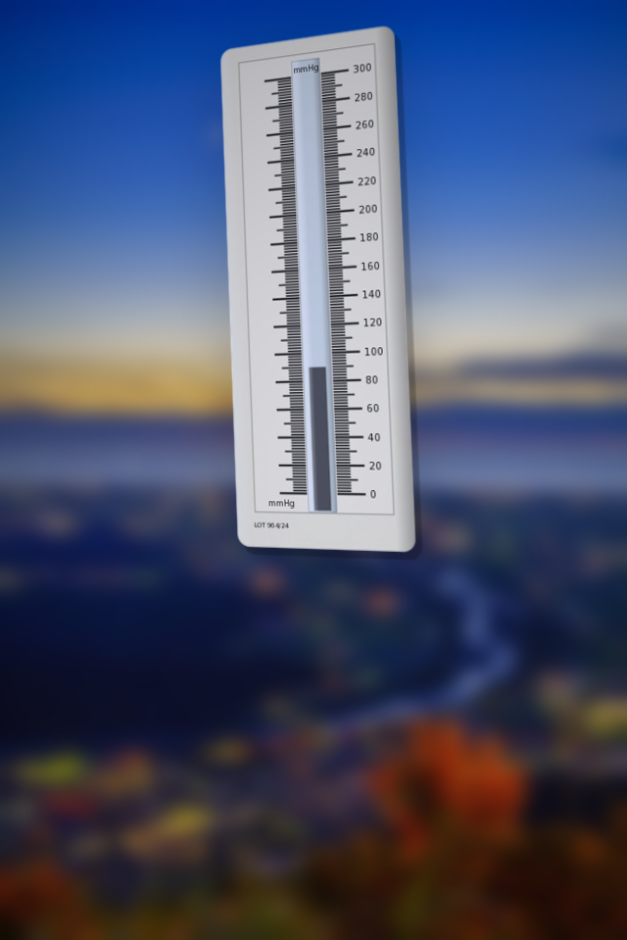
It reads 90,mmHg
